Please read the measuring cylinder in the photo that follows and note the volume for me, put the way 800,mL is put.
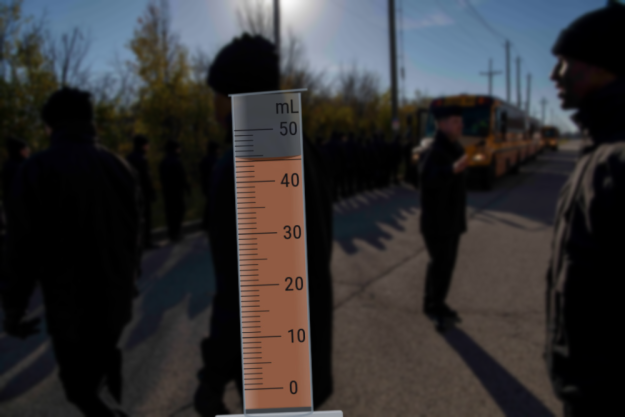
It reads 44,mL
